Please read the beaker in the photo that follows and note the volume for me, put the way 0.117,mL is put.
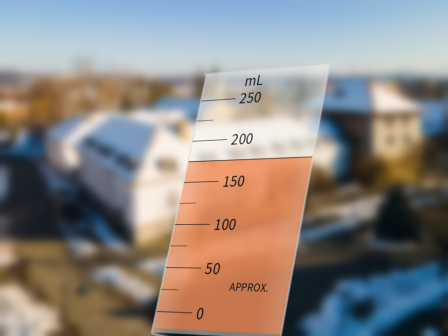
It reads 175,mL
